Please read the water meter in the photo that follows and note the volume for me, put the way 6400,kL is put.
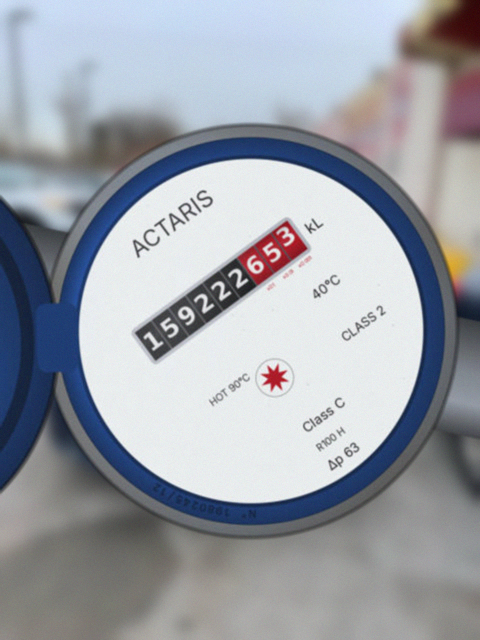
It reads 159222.653,kL
